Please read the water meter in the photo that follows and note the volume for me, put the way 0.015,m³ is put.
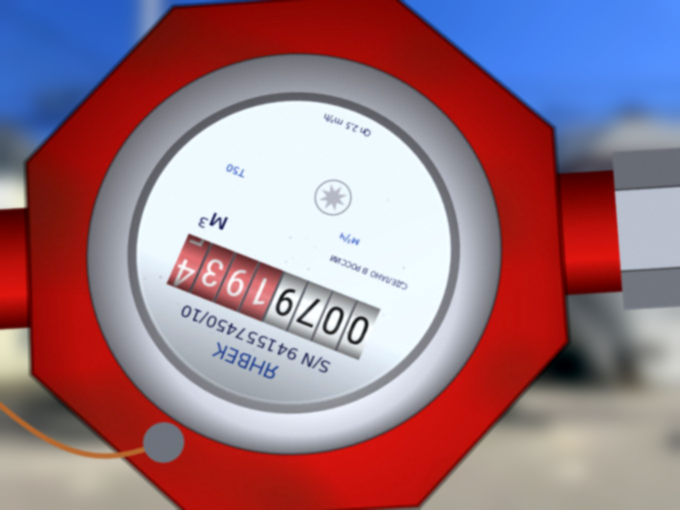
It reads 79.1934,m³
